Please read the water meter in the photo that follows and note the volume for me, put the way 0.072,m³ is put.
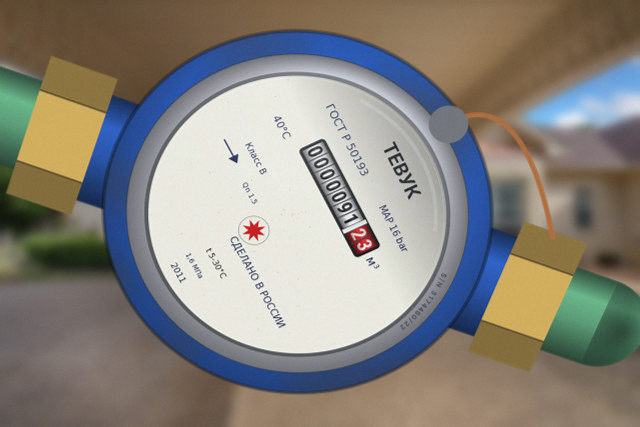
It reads 91.23,m³
